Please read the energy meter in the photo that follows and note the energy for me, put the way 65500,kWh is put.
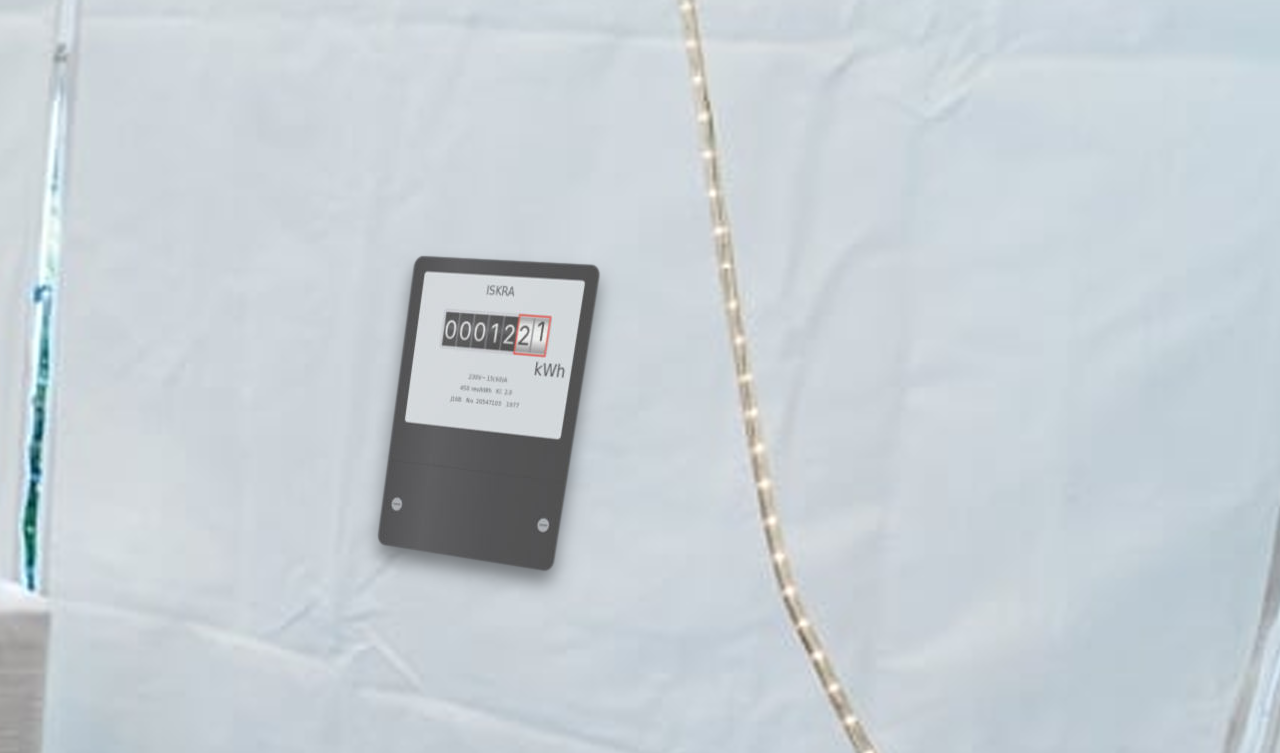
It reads 12.21,kWh
